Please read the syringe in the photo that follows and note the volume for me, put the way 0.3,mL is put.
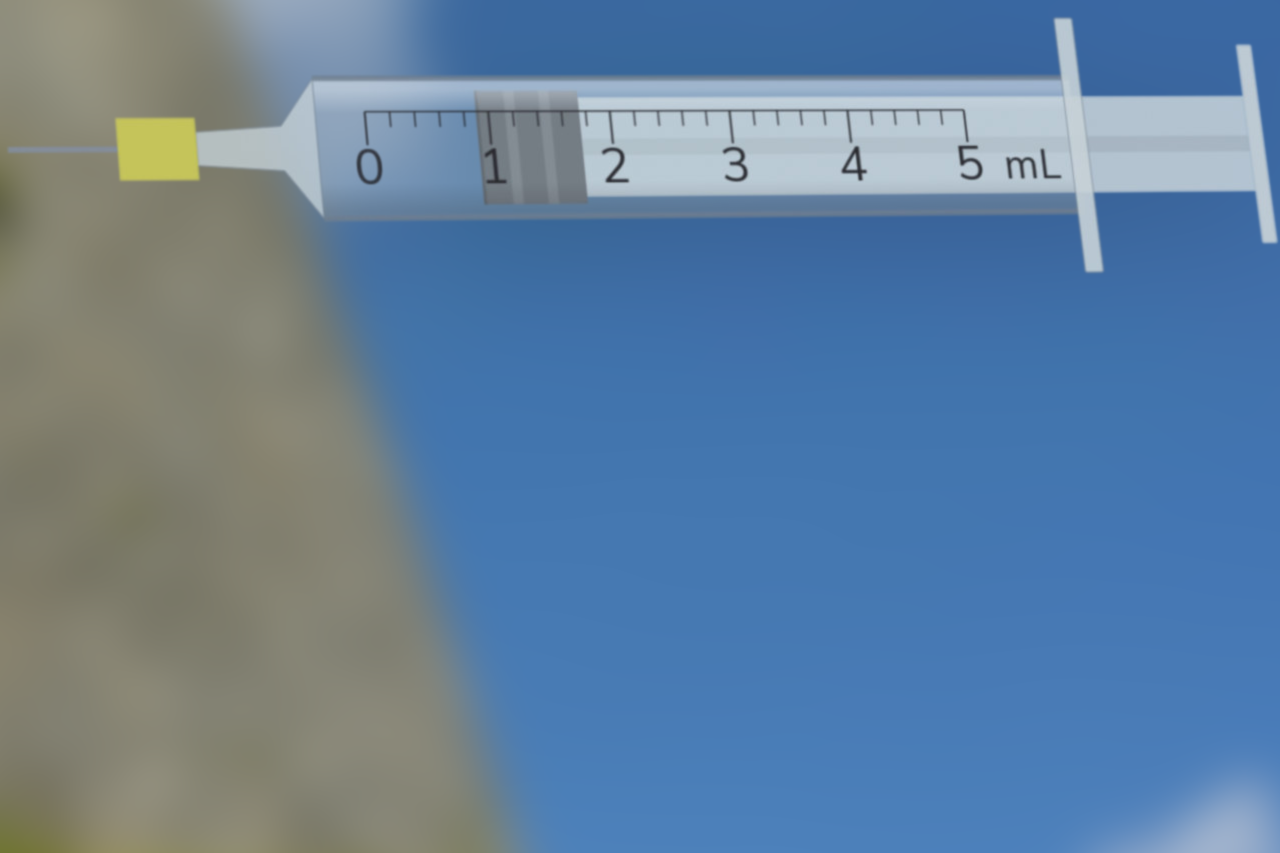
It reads 0.9,mL
